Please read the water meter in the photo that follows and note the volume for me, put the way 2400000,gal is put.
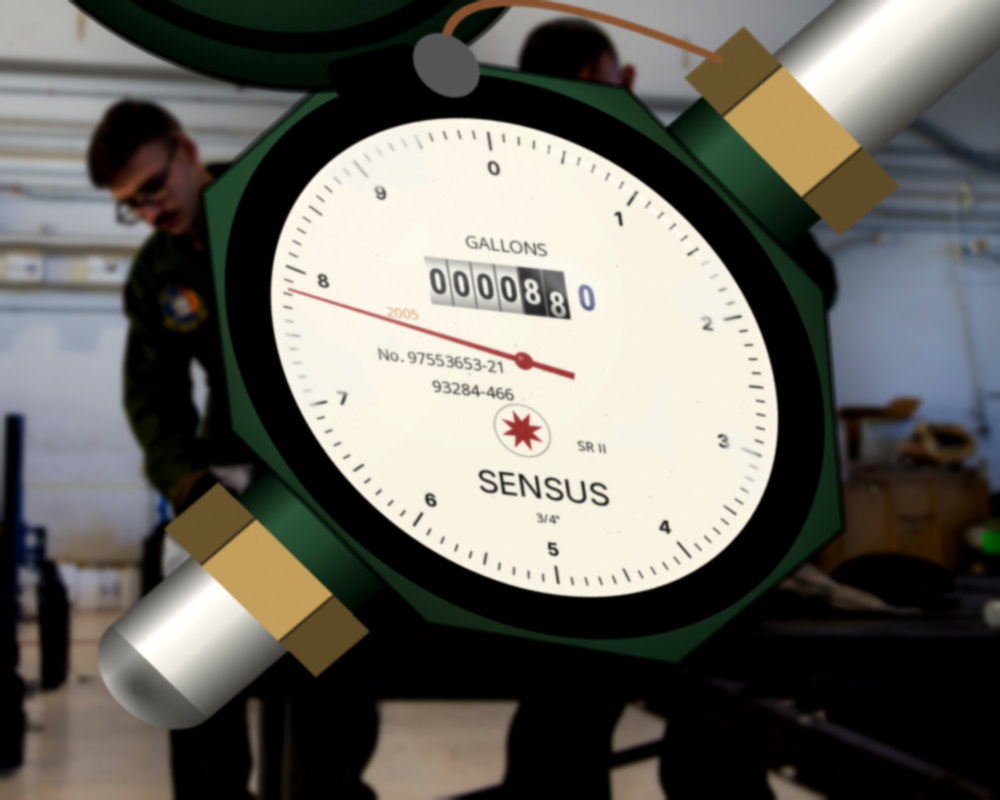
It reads 877.8,gal
